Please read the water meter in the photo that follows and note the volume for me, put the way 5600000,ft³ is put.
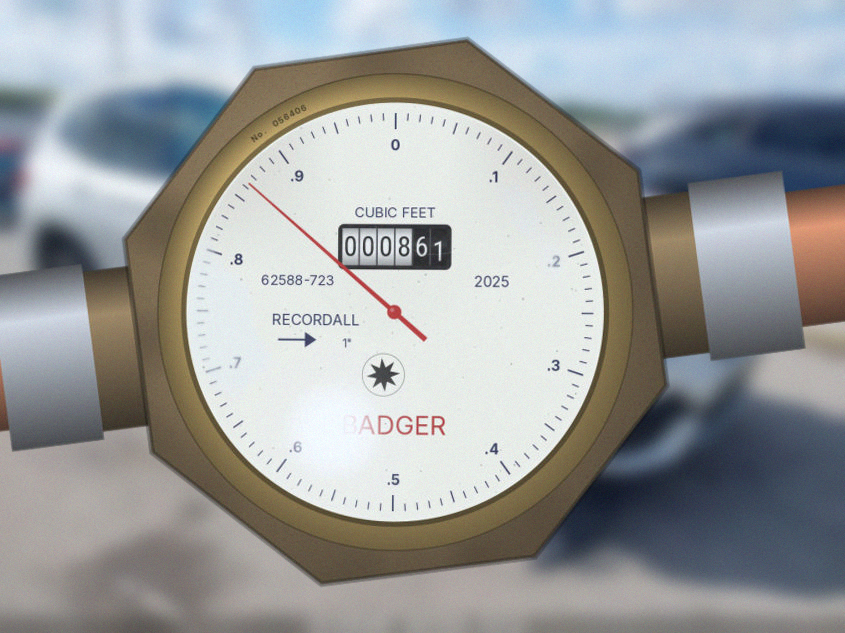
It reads 860.86,ft³
